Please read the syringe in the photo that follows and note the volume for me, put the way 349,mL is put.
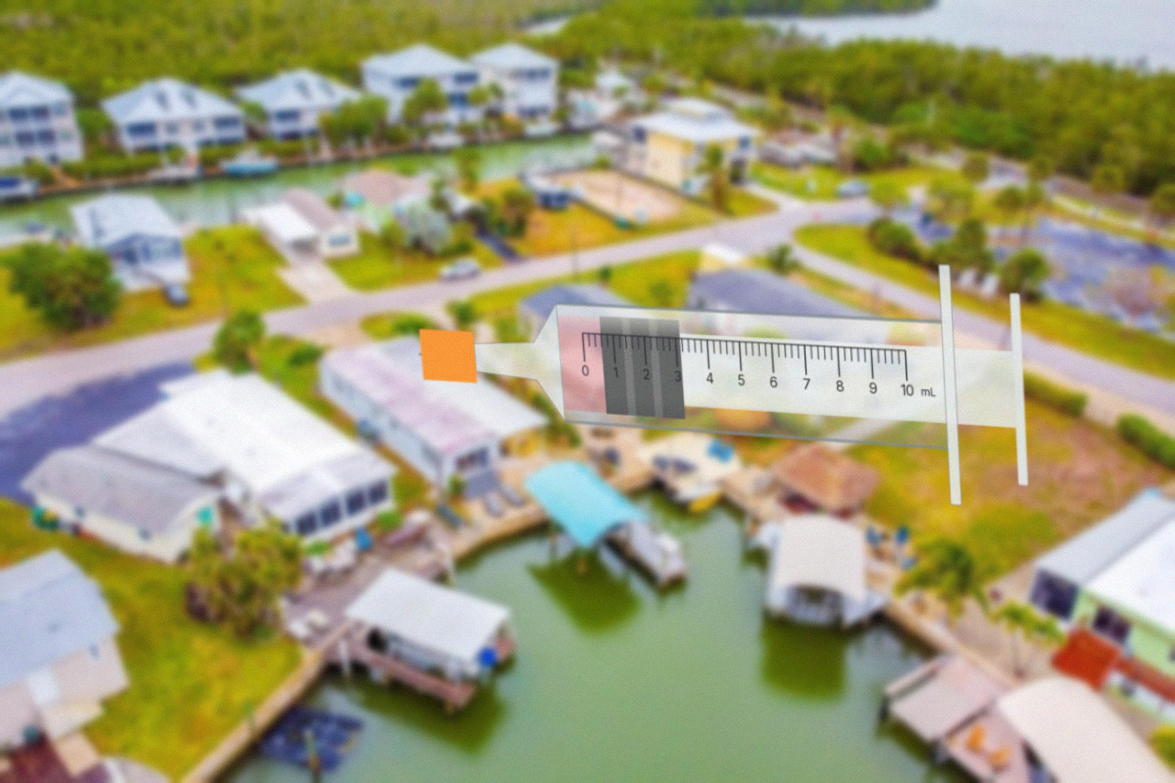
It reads 0.6,mL
